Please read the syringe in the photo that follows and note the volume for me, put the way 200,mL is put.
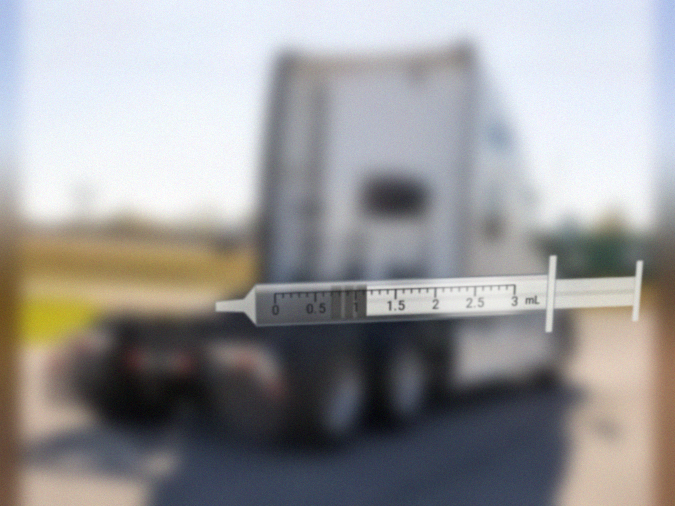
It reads 0.7,mL
